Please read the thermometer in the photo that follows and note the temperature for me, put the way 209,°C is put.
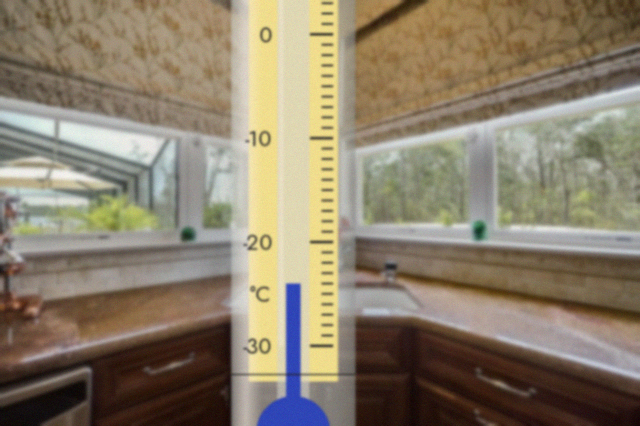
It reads -24,°C
